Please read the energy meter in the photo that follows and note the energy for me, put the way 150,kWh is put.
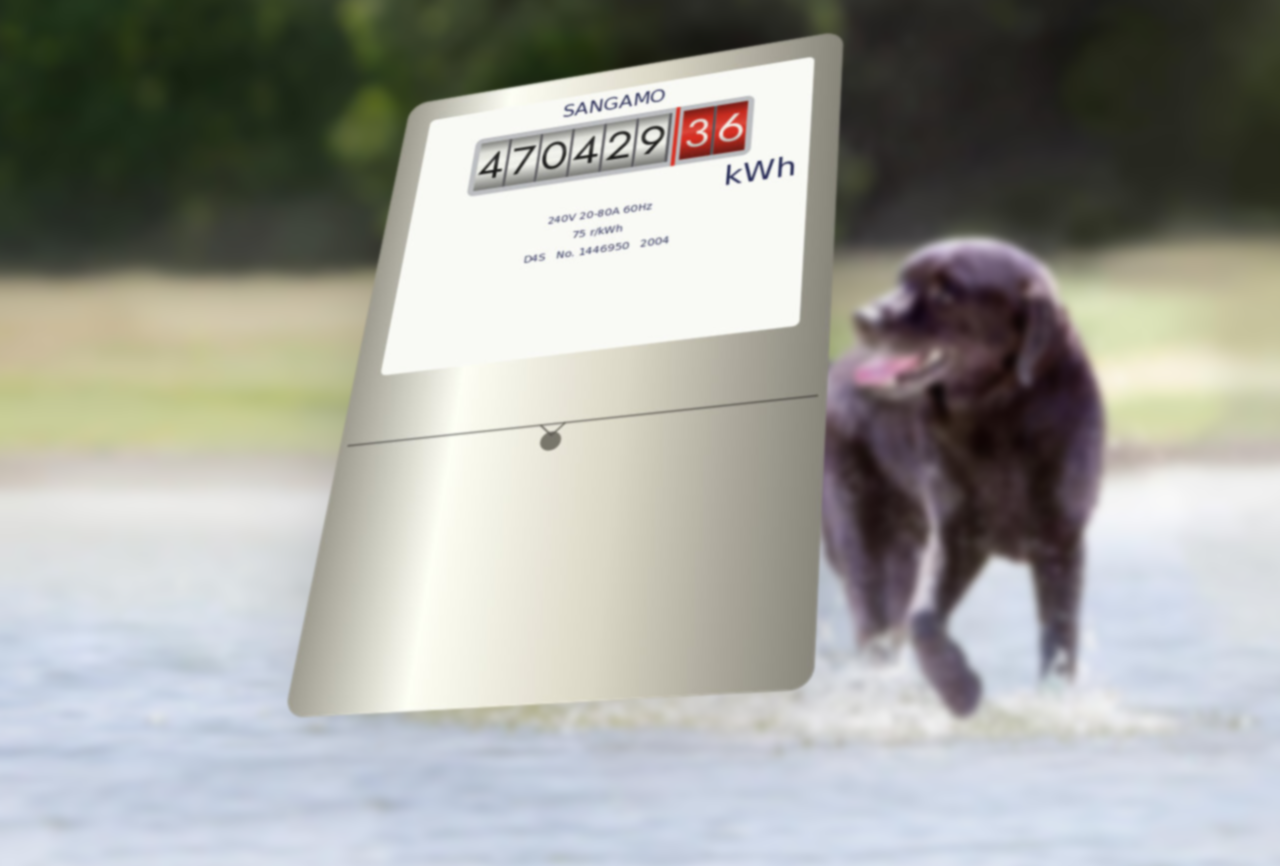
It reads 470429.36,kWh
